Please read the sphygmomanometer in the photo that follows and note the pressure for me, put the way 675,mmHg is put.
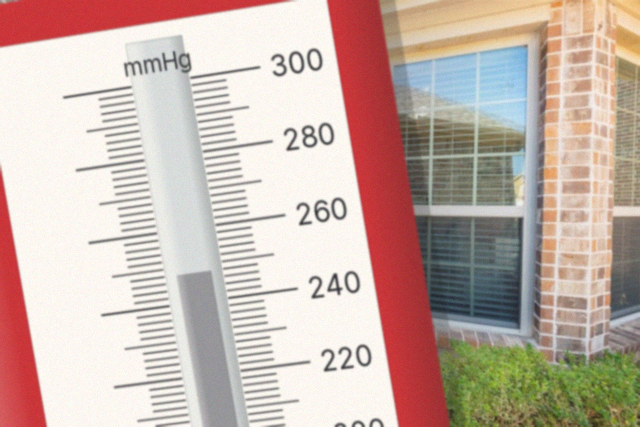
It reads 248,mmHg
